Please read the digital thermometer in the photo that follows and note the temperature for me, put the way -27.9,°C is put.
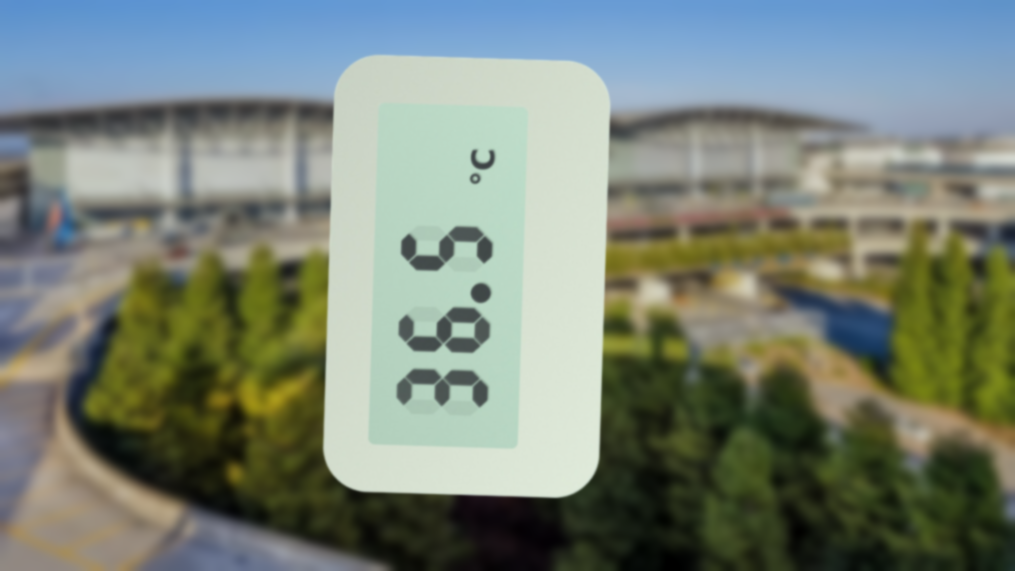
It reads 36.5,°C
